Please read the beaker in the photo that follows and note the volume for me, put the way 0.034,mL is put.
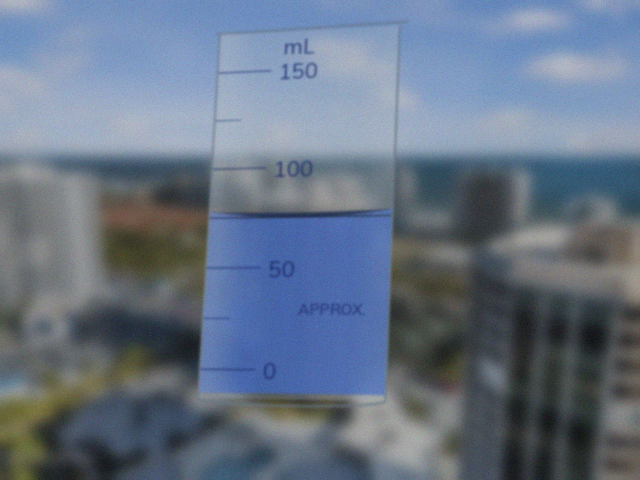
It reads 75,mL
